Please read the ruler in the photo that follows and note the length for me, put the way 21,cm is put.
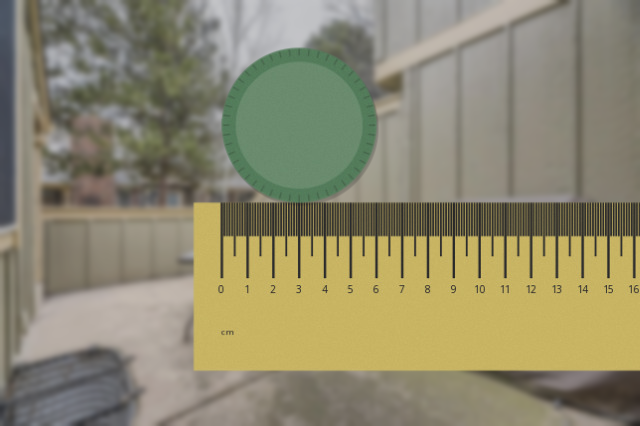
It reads 6,cm
